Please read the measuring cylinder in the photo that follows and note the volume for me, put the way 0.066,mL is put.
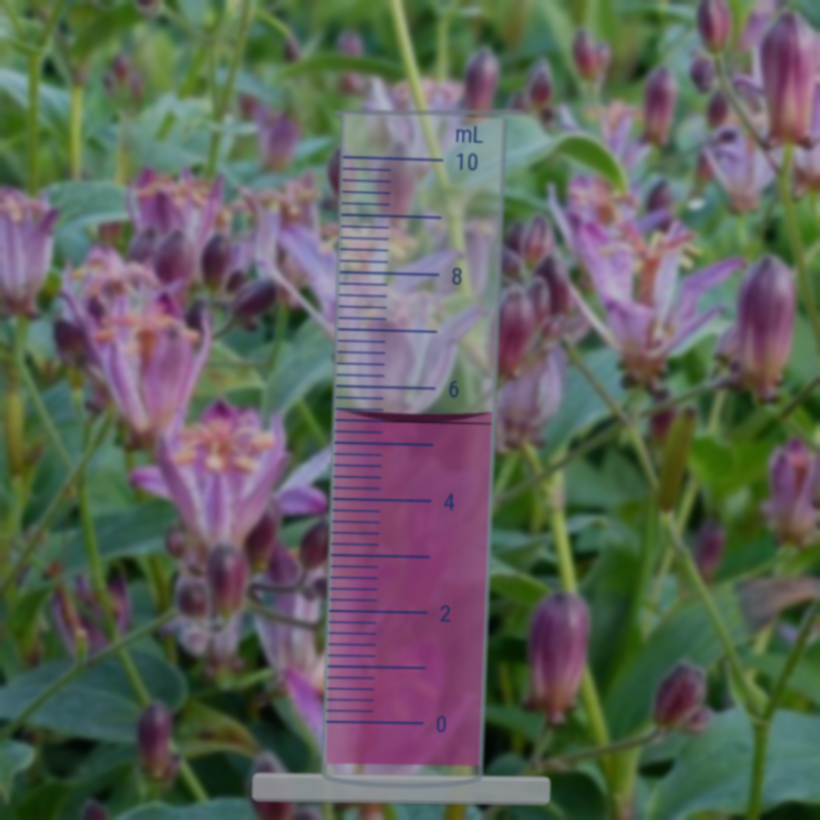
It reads 5.4,mL
